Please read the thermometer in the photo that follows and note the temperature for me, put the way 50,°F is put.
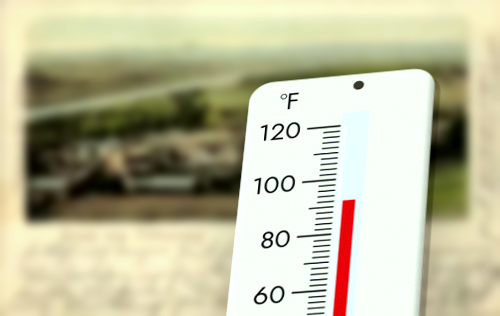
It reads 92,°F
